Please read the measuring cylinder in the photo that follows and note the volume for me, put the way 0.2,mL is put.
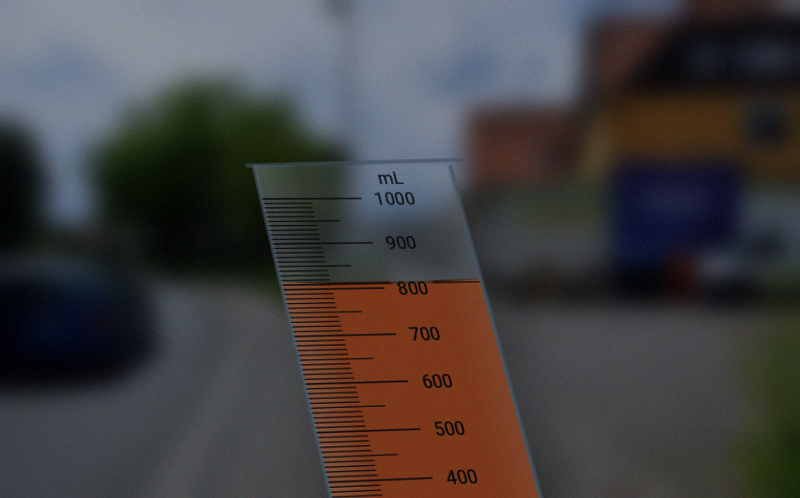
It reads 810,mL
